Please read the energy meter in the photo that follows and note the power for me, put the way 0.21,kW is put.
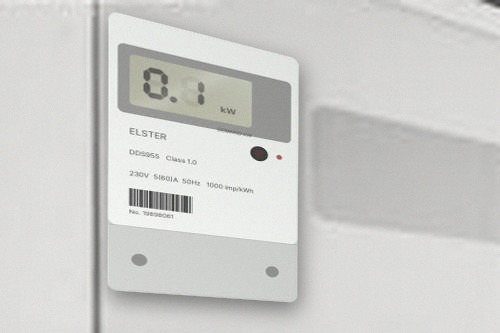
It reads 0.1,kW
